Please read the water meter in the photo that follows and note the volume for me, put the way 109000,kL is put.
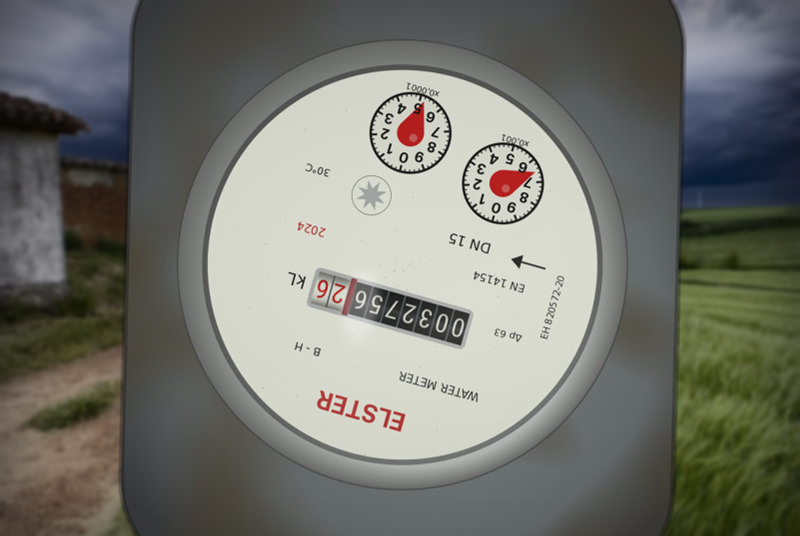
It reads 32756.2665,kL
